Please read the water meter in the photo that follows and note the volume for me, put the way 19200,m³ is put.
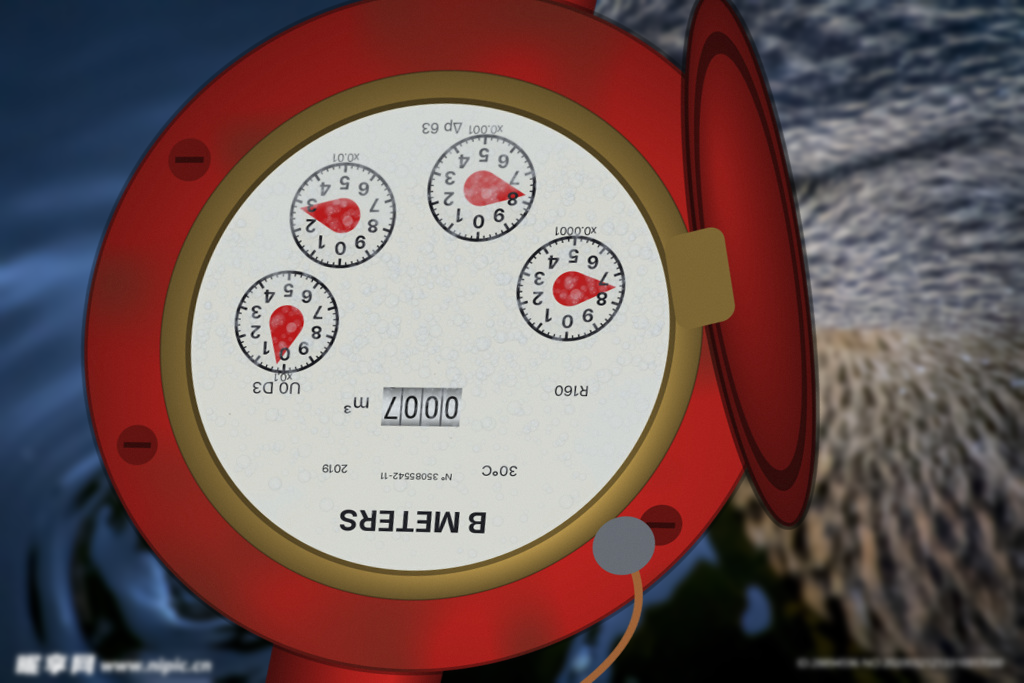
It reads 7.0277,m³
